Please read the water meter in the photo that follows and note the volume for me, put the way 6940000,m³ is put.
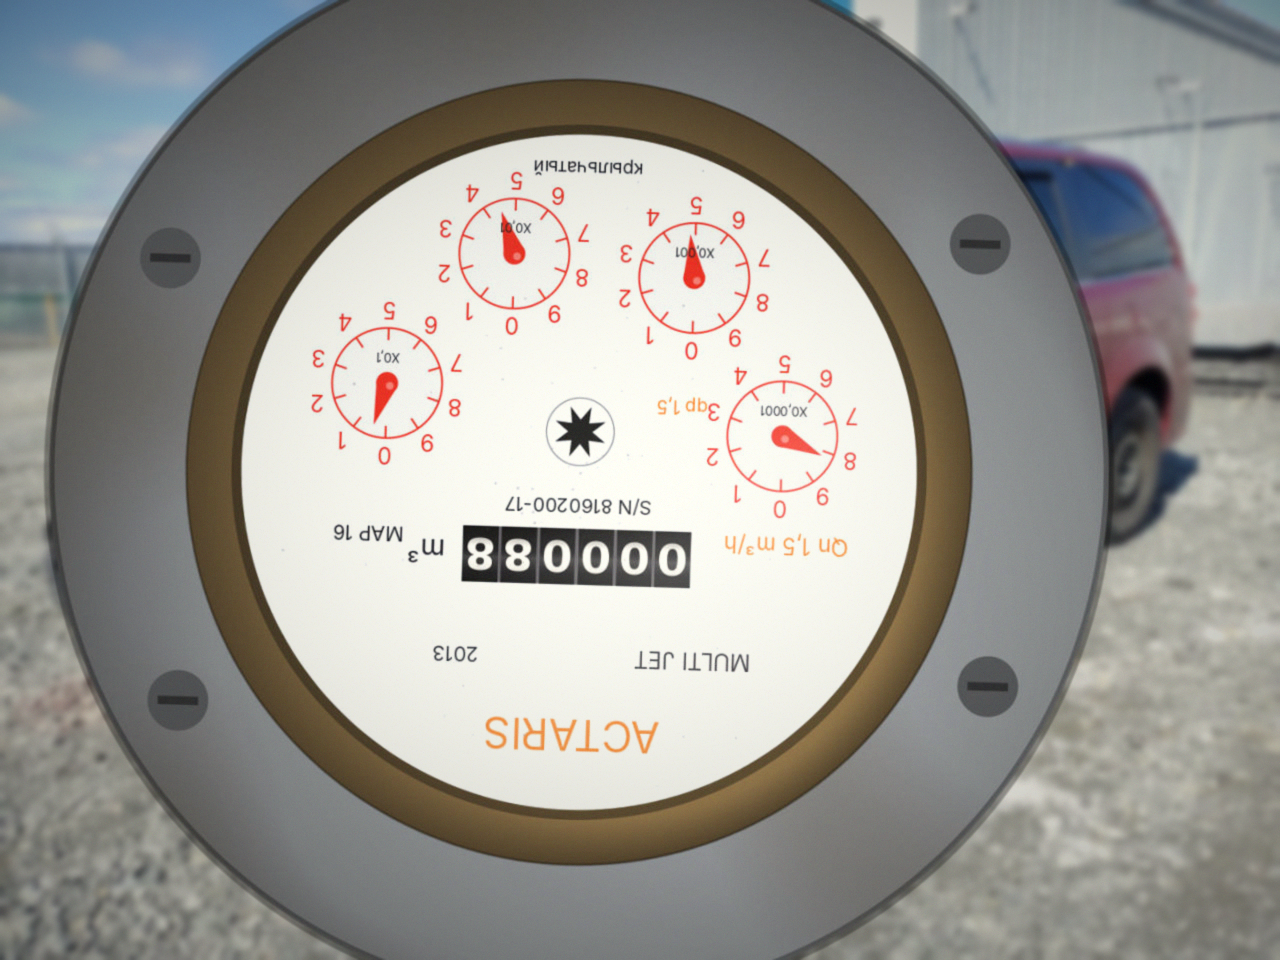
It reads 88.0448,m³
